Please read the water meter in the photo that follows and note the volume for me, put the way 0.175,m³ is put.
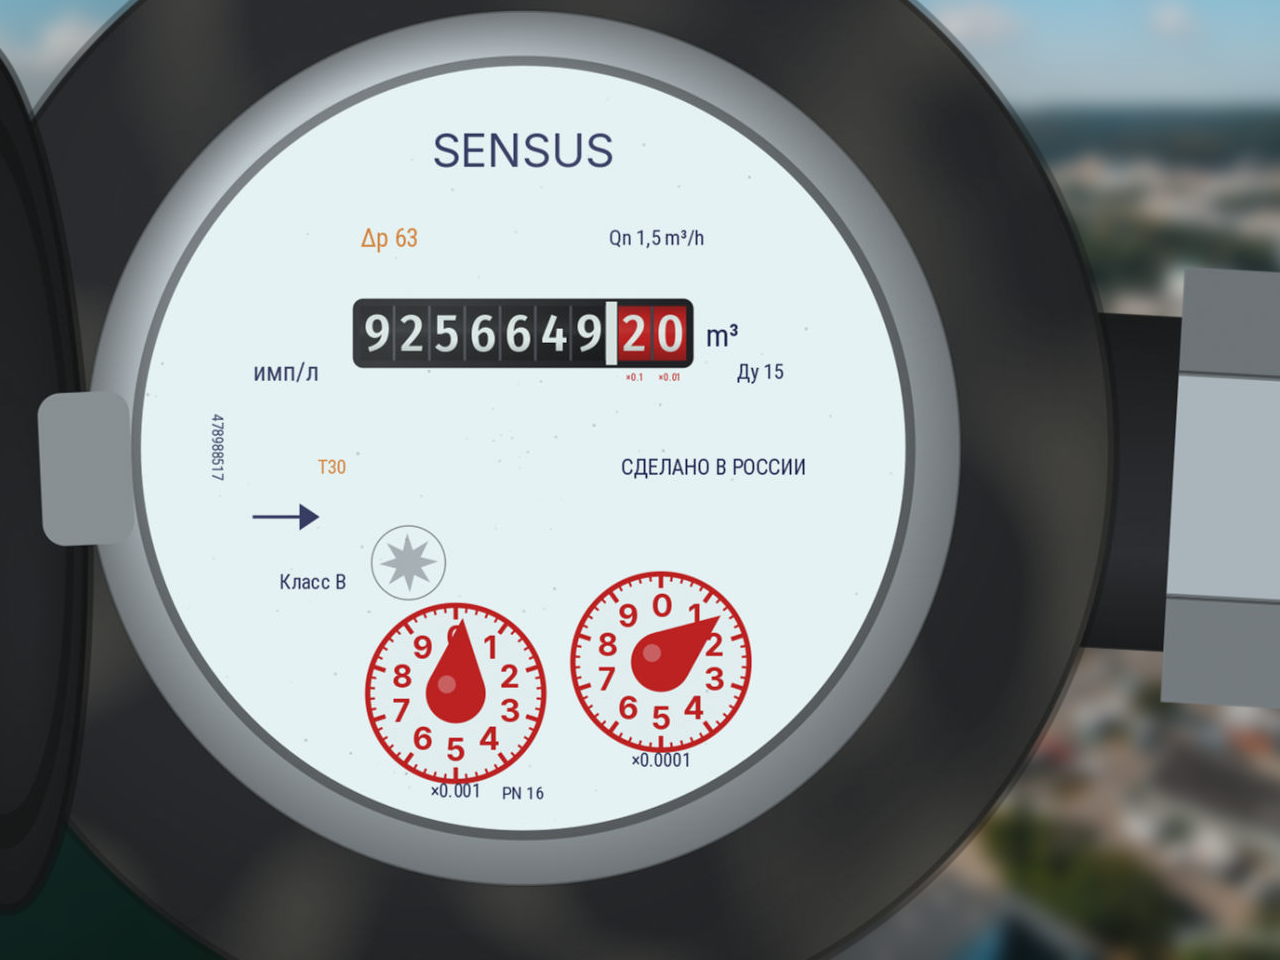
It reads 9256649.2001,m³
